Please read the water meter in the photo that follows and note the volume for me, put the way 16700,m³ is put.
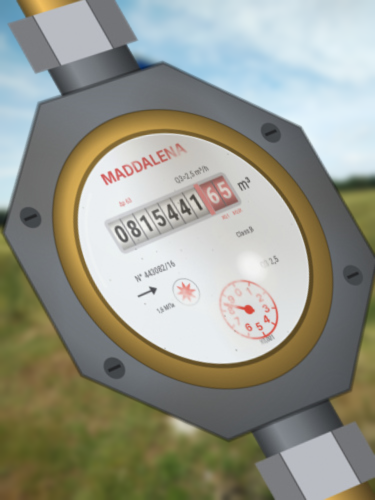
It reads 815441.658,m³
